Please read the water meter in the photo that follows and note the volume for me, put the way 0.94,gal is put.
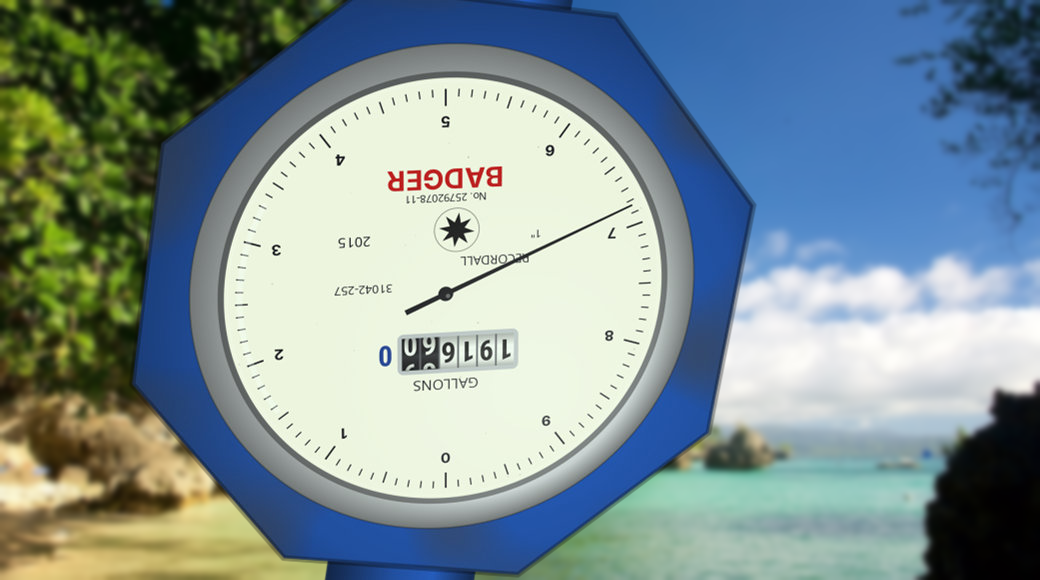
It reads 1916596.8,gal
